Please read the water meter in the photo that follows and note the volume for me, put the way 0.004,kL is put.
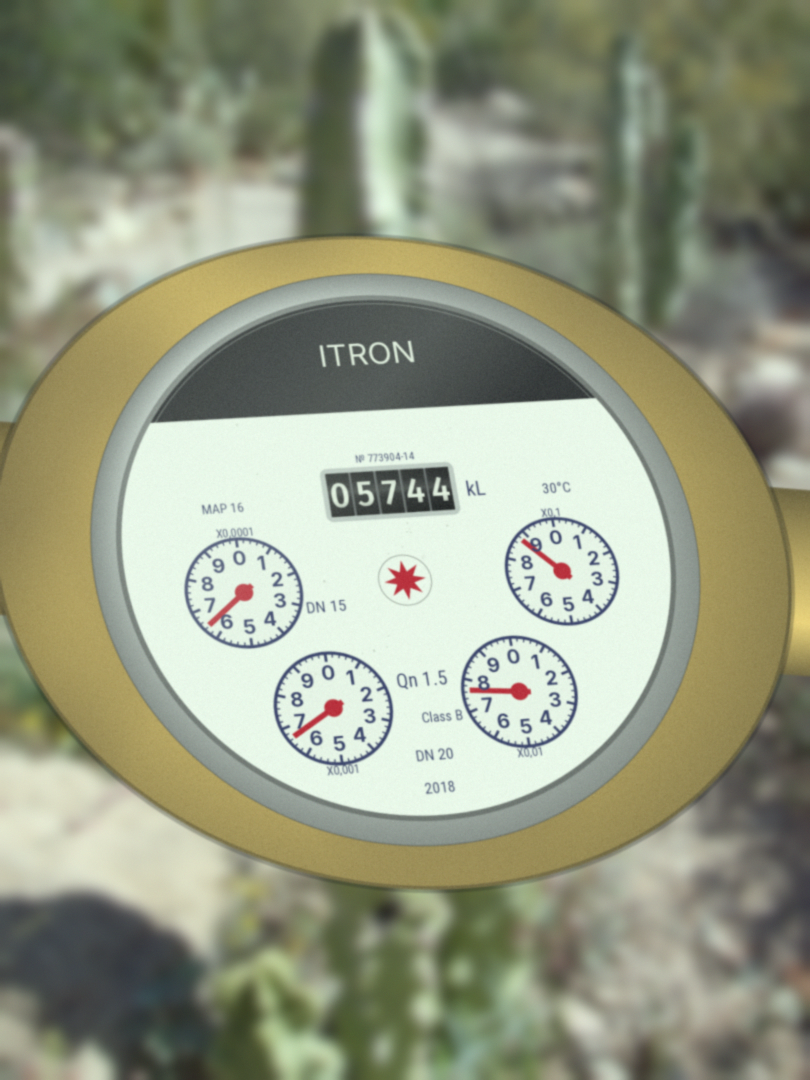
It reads 5744.8766,kL
